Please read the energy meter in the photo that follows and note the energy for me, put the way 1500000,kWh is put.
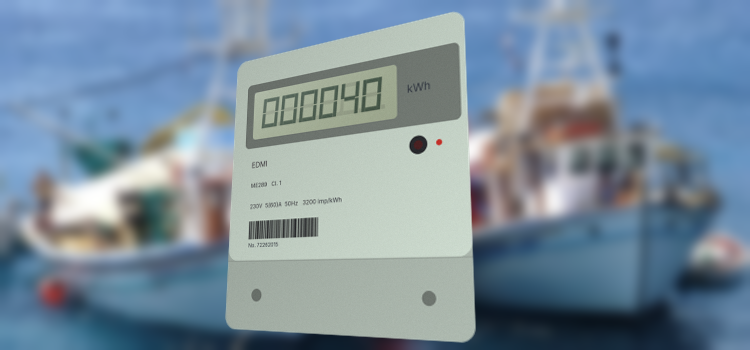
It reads 40,kWh
